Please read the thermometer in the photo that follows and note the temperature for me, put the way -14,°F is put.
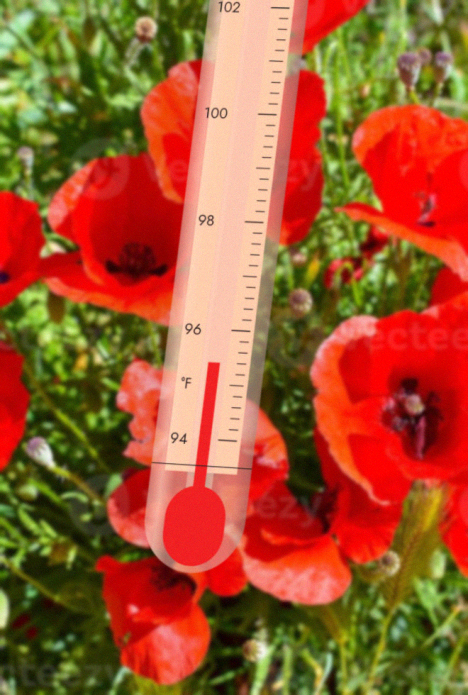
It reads 95.4,°F
